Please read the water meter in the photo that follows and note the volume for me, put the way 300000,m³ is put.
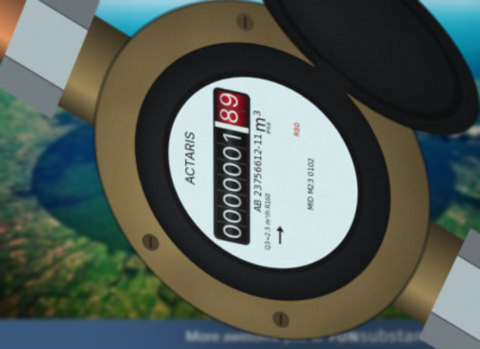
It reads 1.89,m³
